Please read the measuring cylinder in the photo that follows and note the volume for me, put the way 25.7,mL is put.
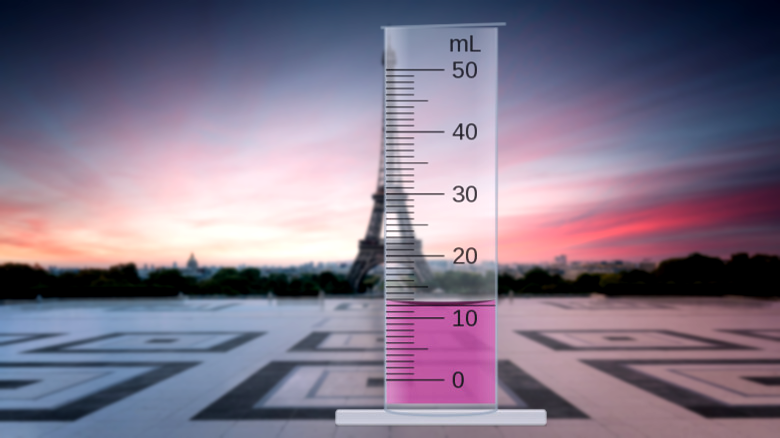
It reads 12,mL
